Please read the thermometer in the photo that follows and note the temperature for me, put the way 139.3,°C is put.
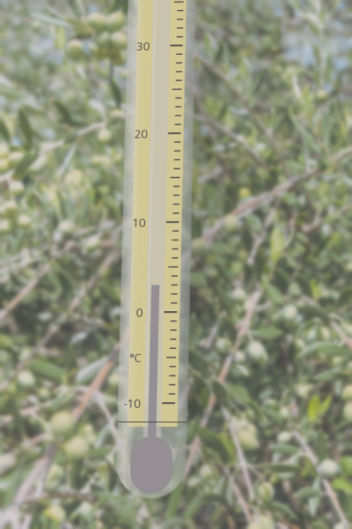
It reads 3,°C
